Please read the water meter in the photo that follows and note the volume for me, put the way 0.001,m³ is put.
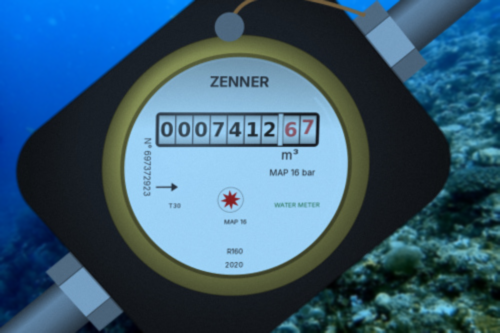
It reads 7412.67,m³
